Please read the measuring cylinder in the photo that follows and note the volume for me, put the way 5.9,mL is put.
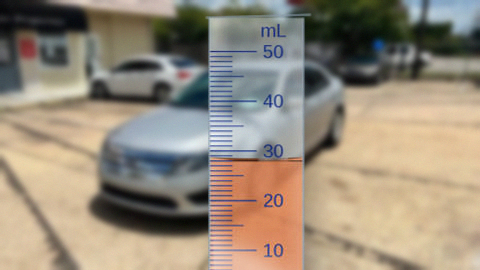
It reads 28,mL
